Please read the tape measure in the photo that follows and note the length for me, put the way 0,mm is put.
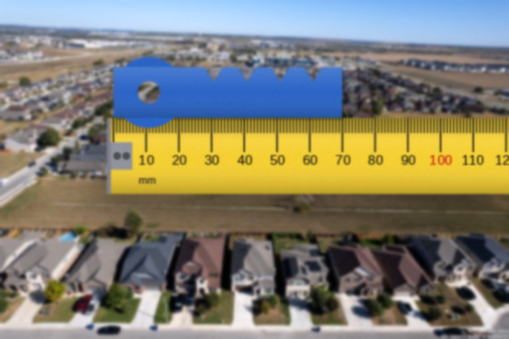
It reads 70,mm
